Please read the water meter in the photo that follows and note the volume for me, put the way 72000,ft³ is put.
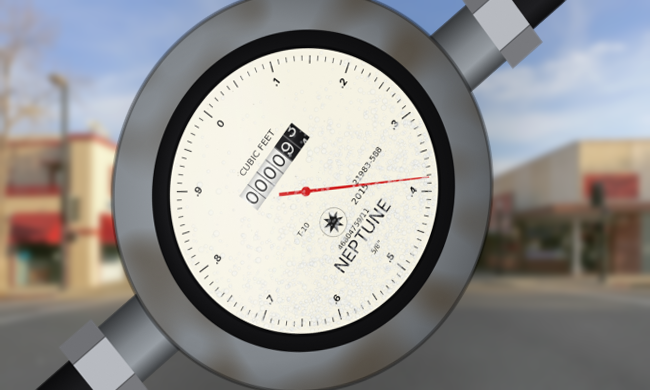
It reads 93.38,ft³
